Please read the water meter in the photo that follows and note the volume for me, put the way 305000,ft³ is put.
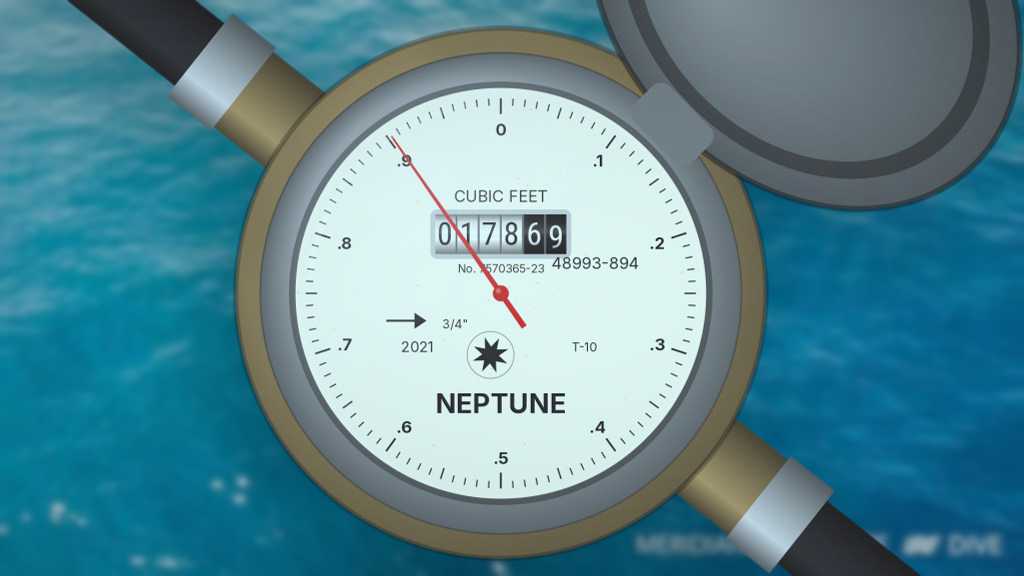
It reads 17868.90,ft³
